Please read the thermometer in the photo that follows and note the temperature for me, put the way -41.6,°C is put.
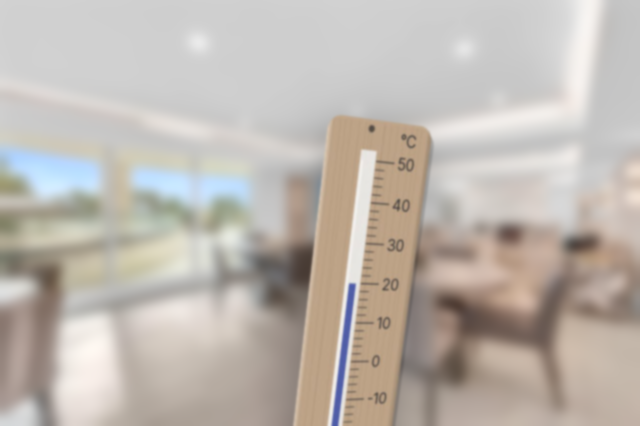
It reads 20,°C
